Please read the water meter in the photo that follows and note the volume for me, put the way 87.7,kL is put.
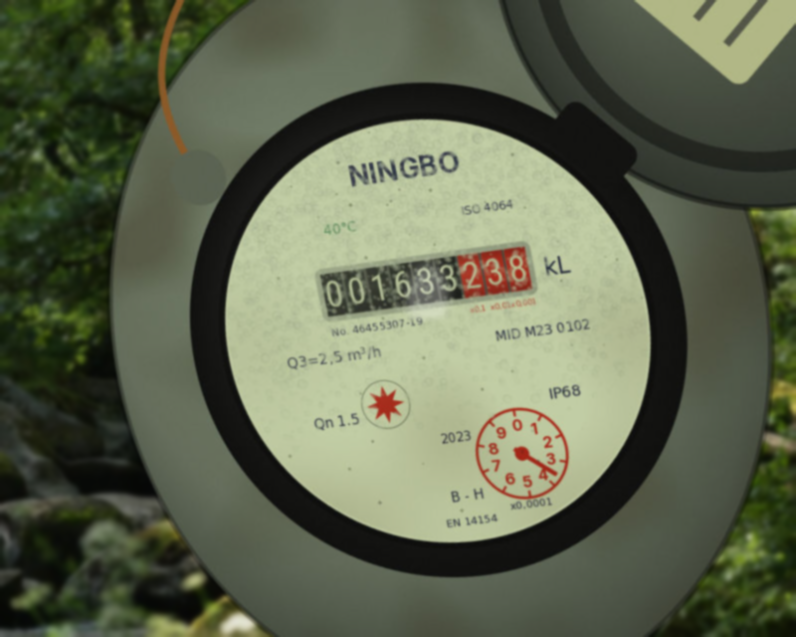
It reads 1633.2383,kL
